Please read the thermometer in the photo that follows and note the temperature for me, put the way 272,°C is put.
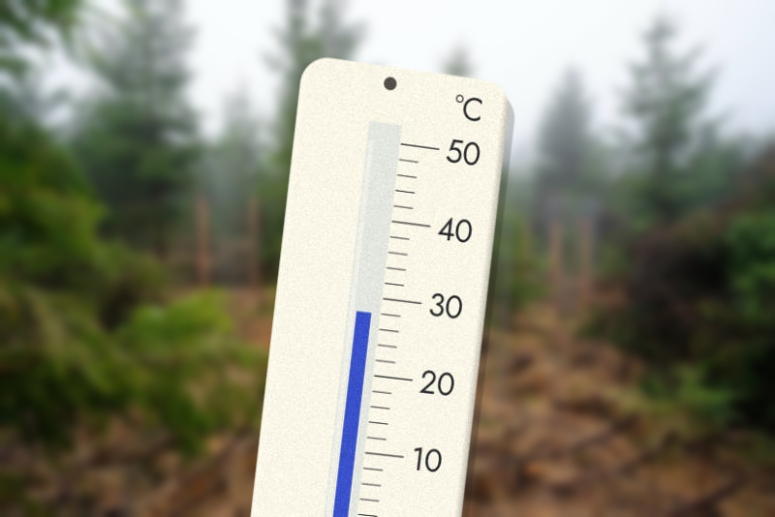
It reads 28,°C
